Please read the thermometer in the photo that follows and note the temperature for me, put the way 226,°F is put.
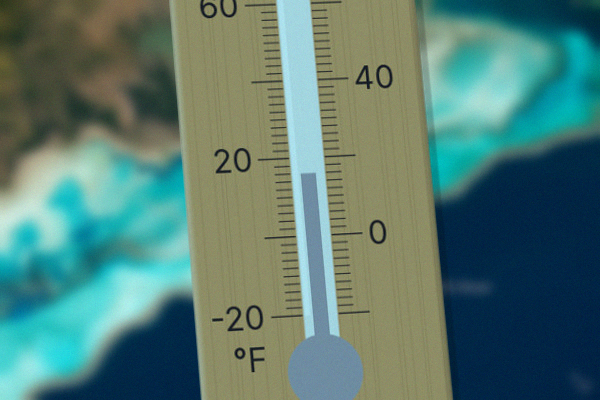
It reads 16,°F
